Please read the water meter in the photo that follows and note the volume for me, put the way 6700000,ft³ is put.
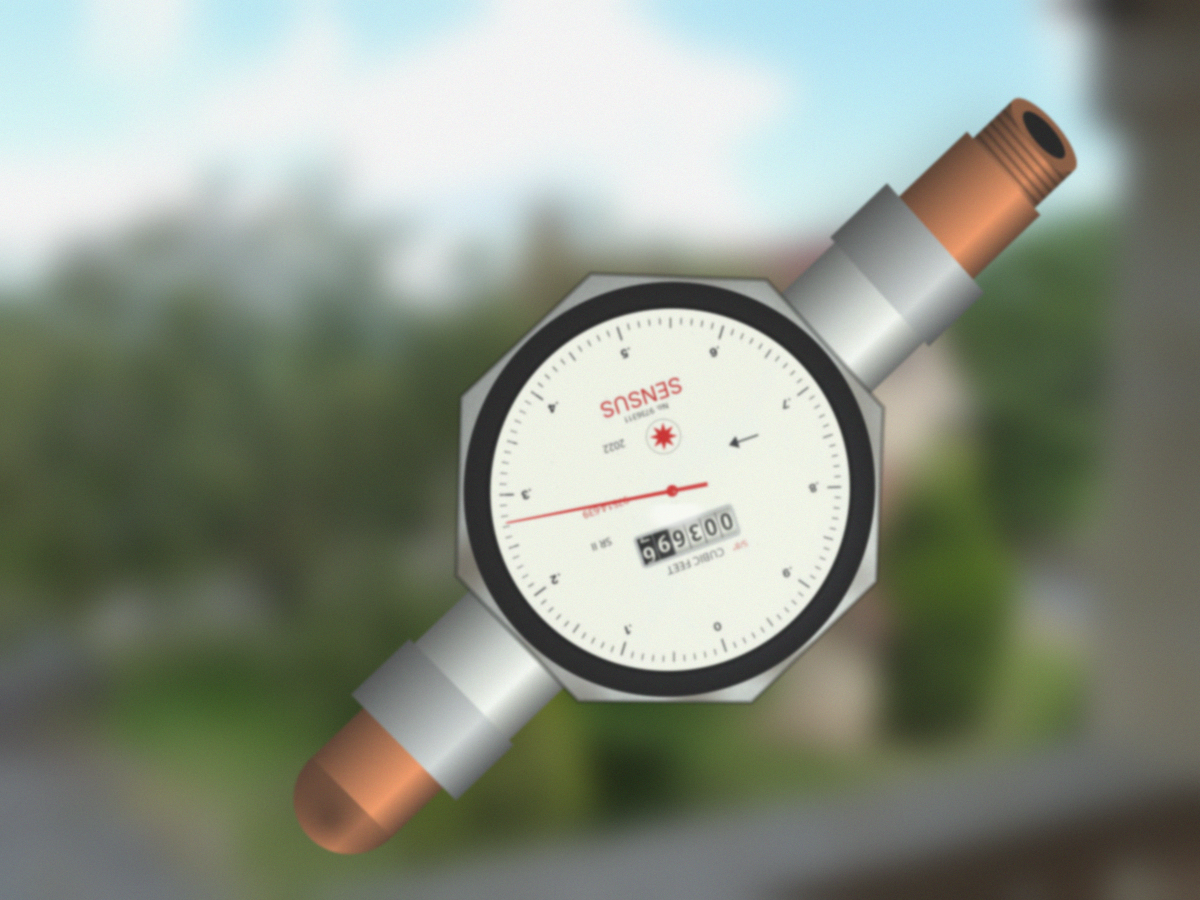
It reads 3696.27,ft³
